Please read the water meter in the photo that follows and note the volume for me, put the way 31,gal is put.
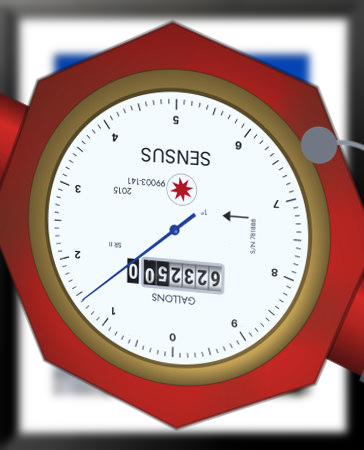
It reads 6232501.4,gal
